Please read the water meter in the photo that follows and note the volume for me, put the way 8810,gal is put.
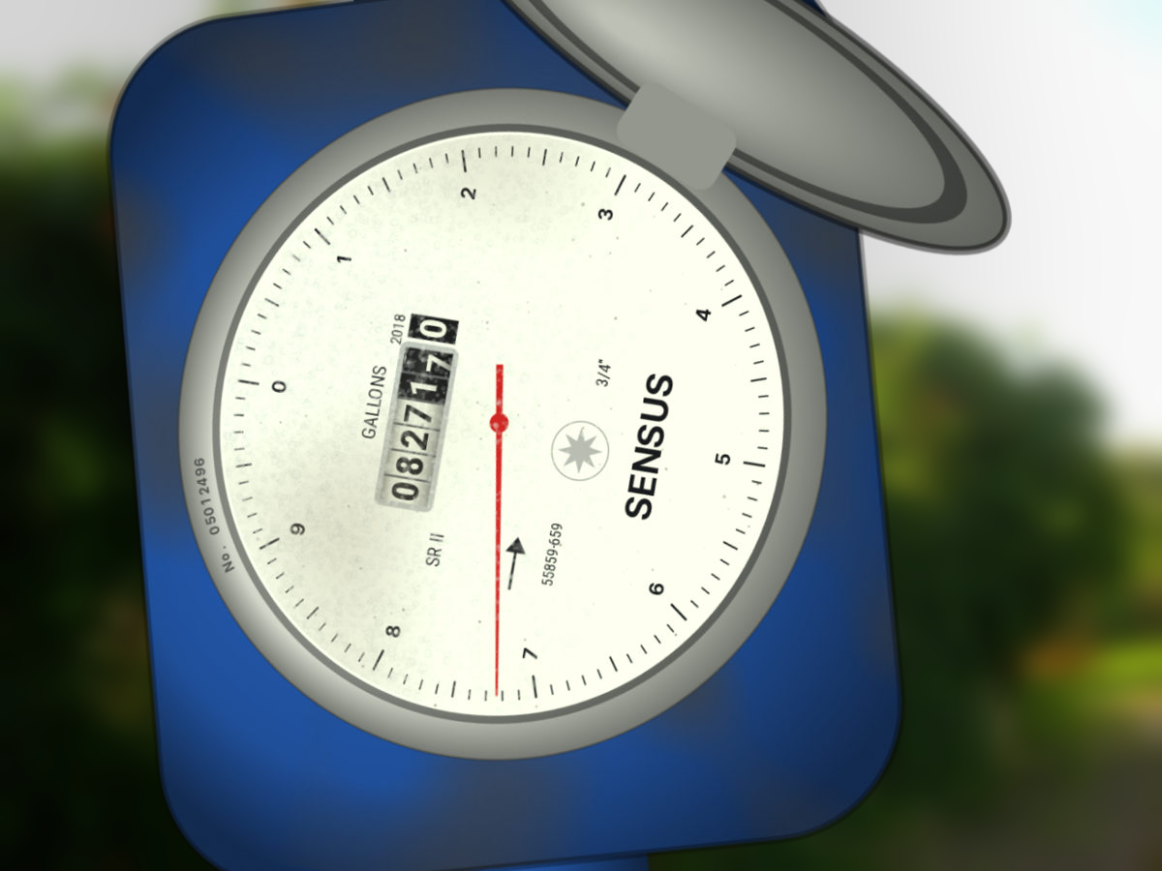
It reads 827167.2,gal
